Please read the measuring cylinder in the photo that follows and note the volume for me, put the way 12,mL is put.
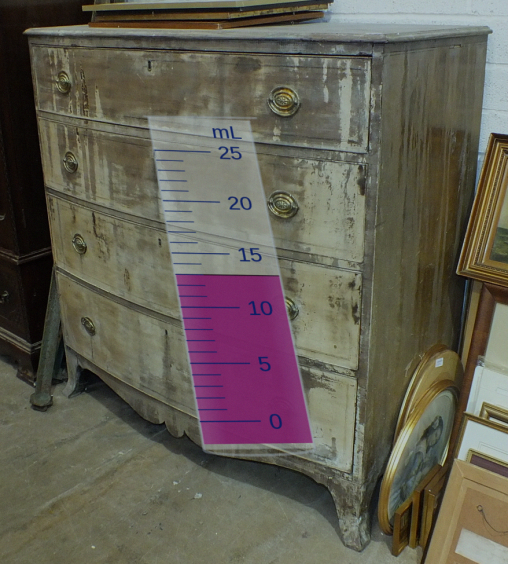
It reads 13,mL
